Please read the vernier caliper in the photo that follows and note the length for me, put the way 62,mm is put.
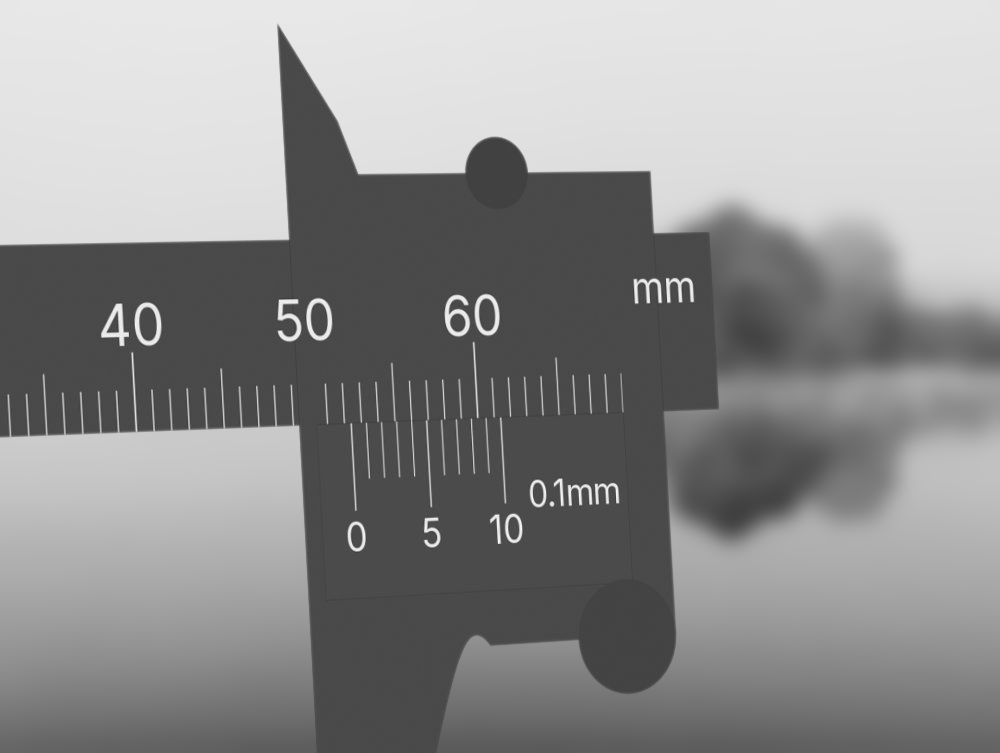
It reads 52.4,mm
